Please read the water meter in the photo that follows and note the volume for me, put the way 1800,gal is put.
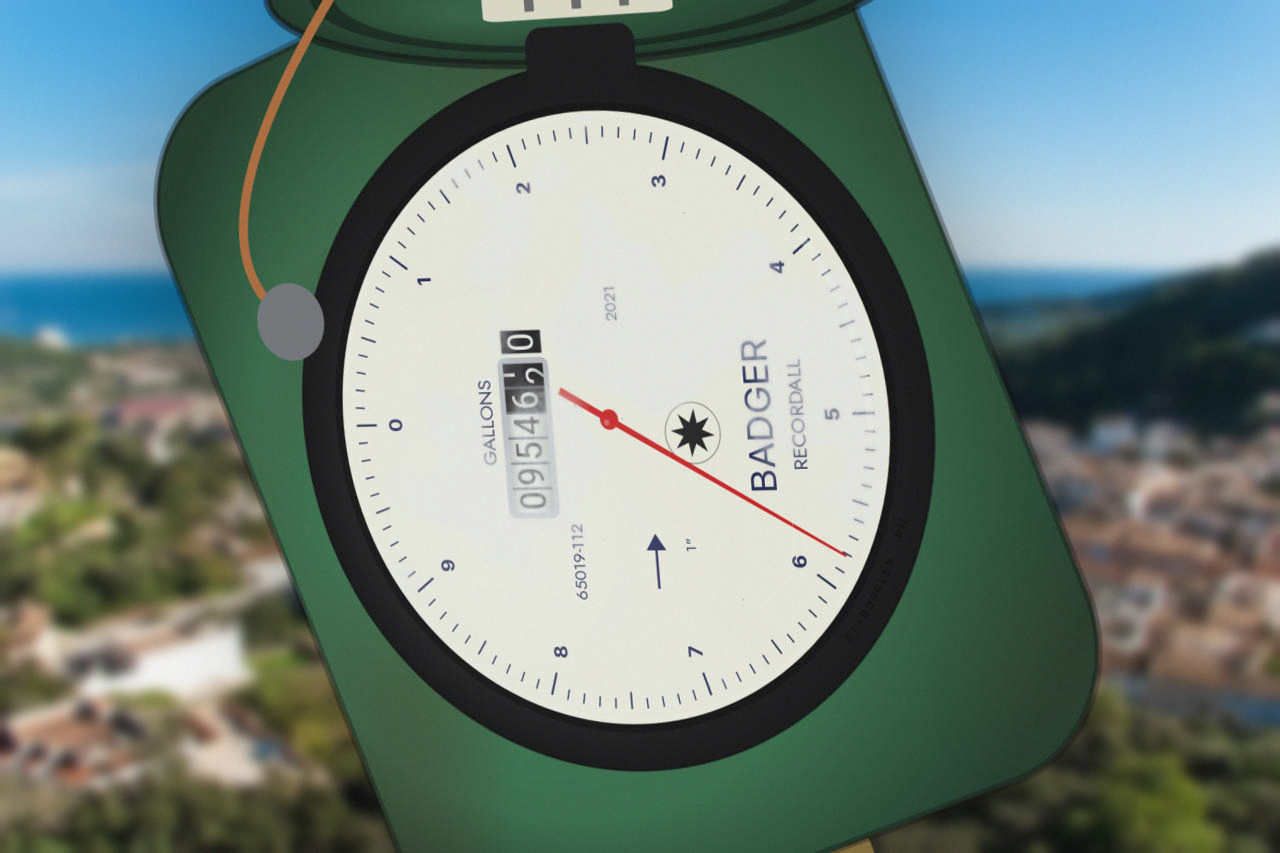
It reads 954615.8,gal
